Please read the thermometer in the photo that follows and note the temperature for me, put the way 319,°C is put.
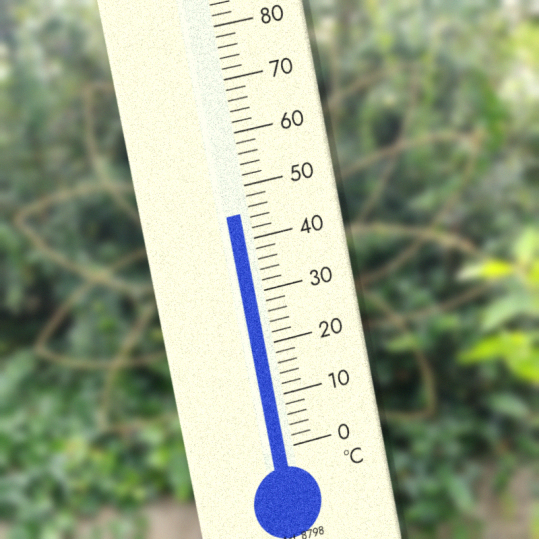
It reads 45,°C
